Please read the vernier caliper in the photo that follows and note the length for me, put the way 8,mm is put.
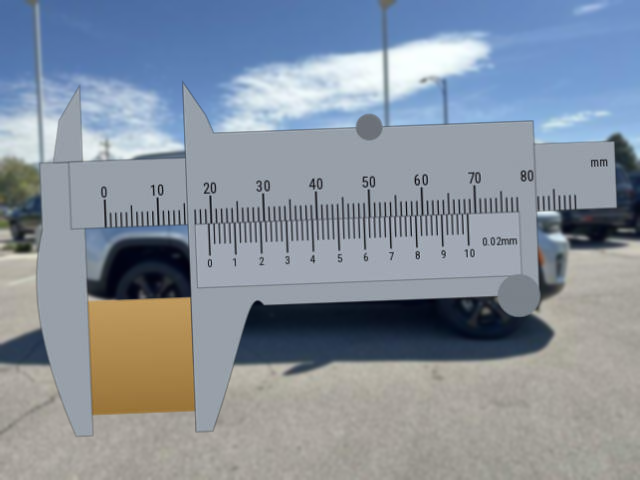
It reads 19.5,mm
